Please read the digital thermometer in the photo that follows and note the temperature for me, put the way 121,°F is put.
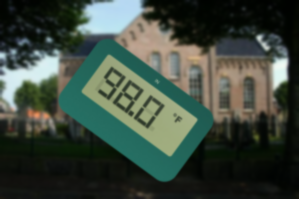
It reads 98.0,°F
